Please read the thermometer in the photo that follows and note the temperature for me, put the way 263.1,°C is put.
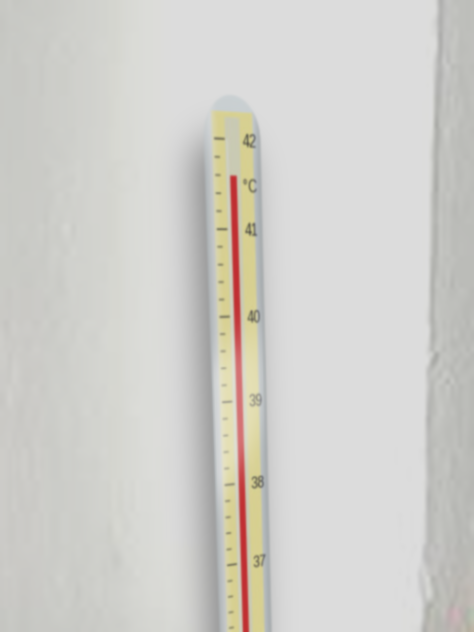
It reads 41.6,°C
